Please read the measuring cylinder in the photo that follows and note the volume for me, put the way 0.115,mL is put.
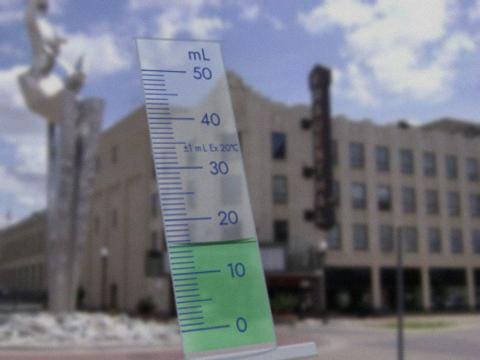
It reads 15,mL
